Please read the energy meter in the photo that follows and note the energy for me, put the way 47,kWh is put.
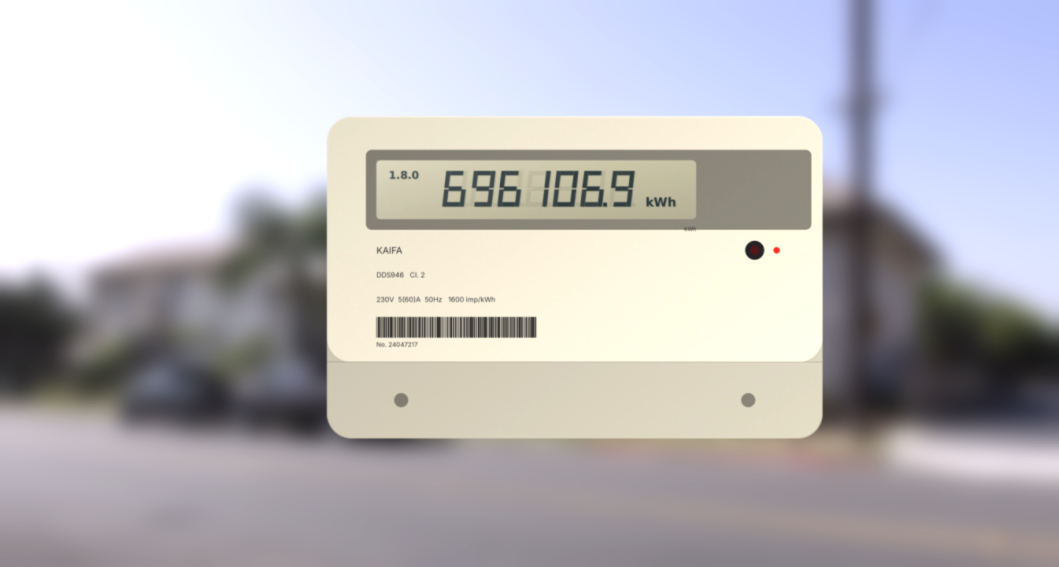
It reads 696106.9,kWh
